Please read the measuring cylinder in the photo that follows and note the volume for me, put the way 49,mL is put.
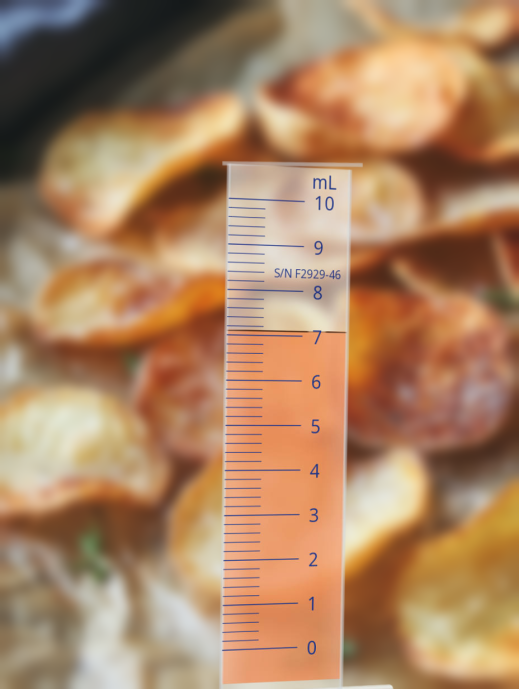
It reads 7.1,mL
